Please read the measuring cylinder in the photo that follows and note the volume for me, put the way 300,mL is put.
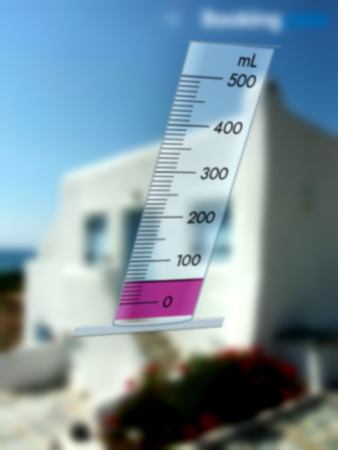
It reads 50,mL
